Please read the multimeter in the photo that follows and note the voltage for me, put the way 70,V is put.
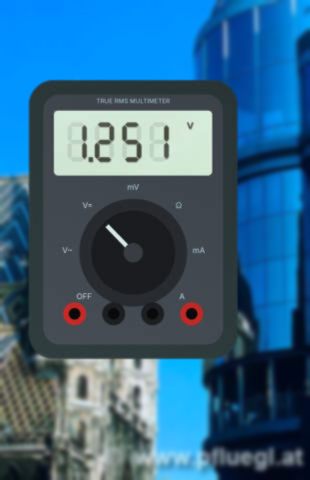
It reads 1.251,V
